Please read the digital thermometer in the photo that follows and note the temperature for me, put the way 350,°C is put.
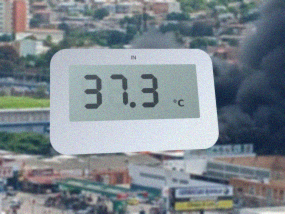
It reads 37.3,°C
